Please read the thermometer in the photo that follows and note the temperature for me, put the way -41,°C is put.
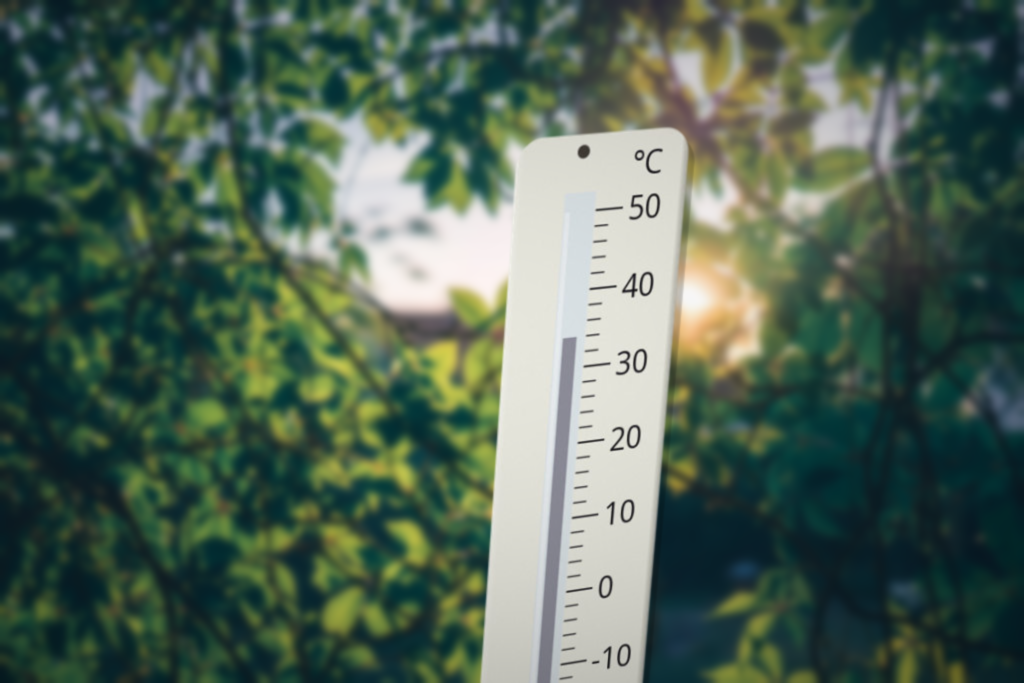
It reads 34,°C
